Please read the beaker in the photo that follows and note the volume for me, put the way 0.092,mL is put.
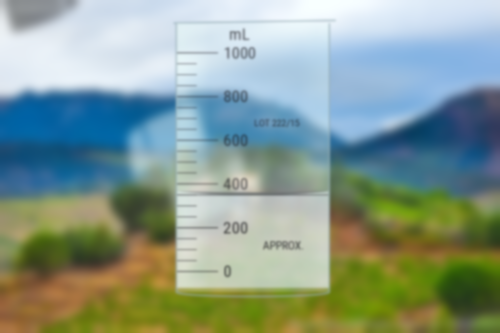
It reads 350,mL
